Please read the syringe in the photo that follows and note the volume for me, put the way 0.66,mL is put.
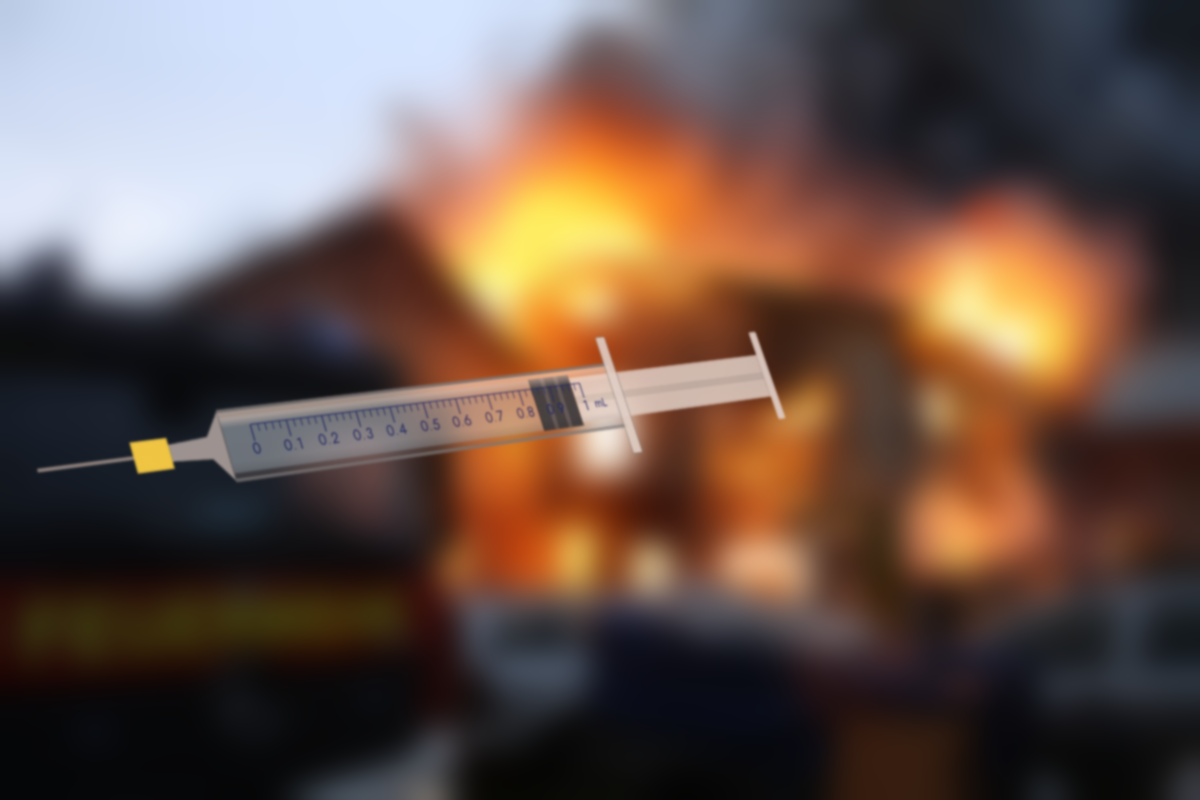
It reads 0.84,mL
